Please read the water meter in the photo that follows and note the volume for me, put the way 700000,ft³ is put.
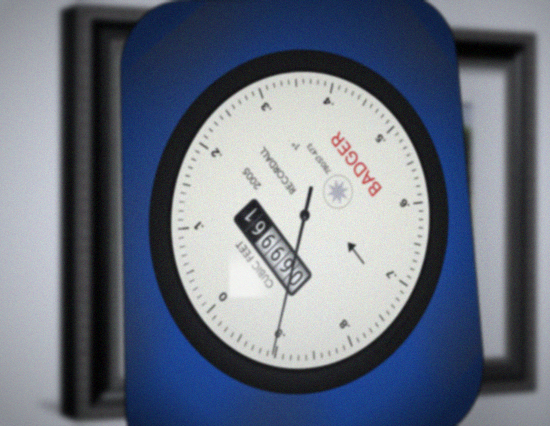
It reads 69960.90,ft³
